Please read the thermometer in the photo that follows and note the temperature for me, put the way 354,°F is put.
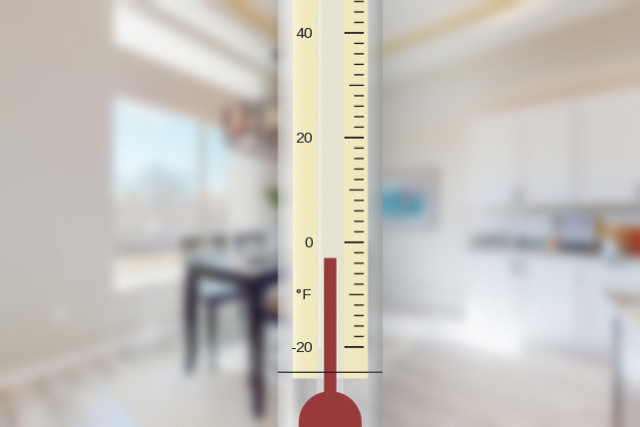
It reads -3,°F
